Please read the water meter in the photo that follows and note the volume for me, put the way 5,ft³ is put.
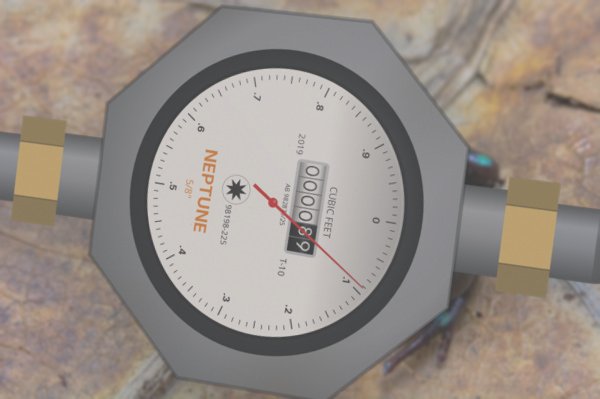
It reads 89.09,ft³
